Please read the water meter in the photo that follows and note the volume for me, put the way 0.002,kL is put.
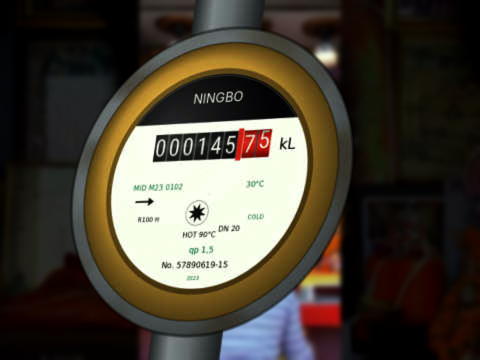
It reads 145.75,kL
